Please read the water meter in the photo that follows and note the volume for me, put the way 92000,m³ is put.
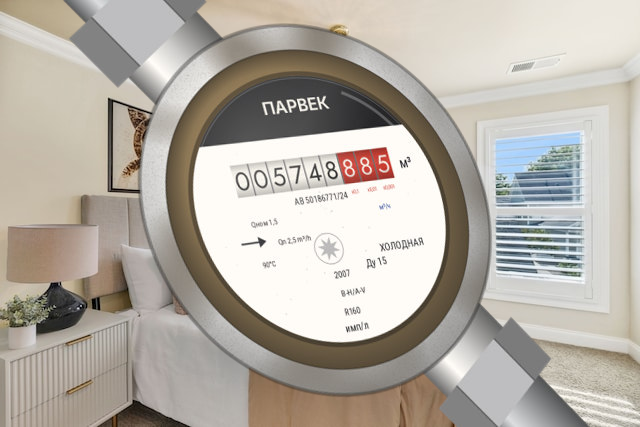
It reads 5748.885,m³
